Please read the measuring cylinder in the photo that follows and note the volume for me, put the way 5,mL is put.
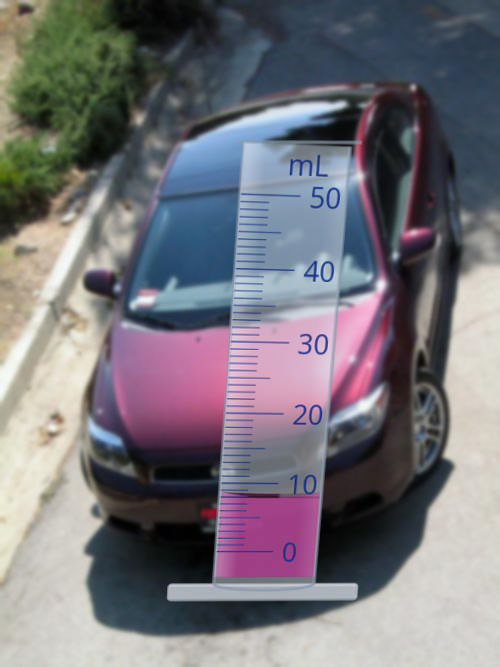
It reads 8,mL
